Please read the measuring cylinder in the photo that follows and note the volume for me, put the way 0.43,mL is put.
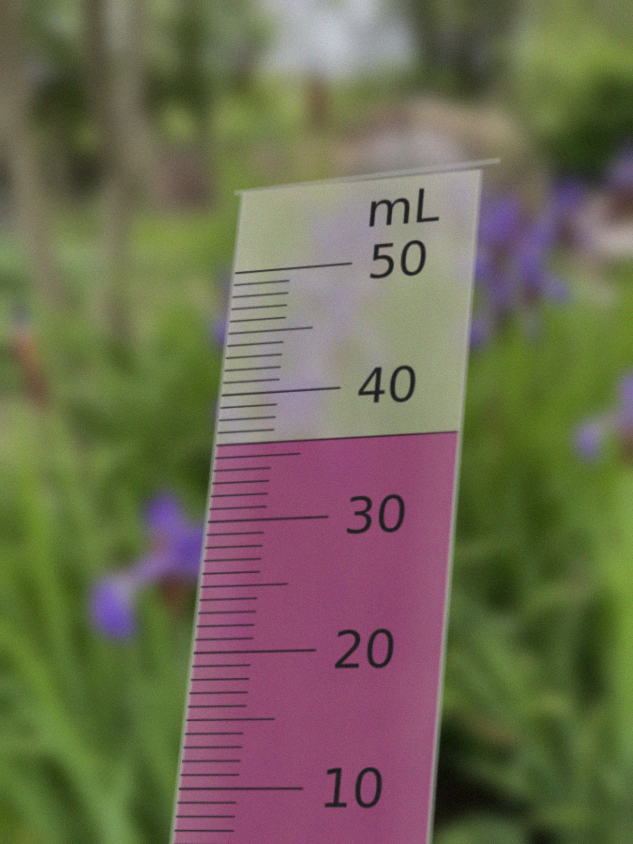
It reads 36,mL
